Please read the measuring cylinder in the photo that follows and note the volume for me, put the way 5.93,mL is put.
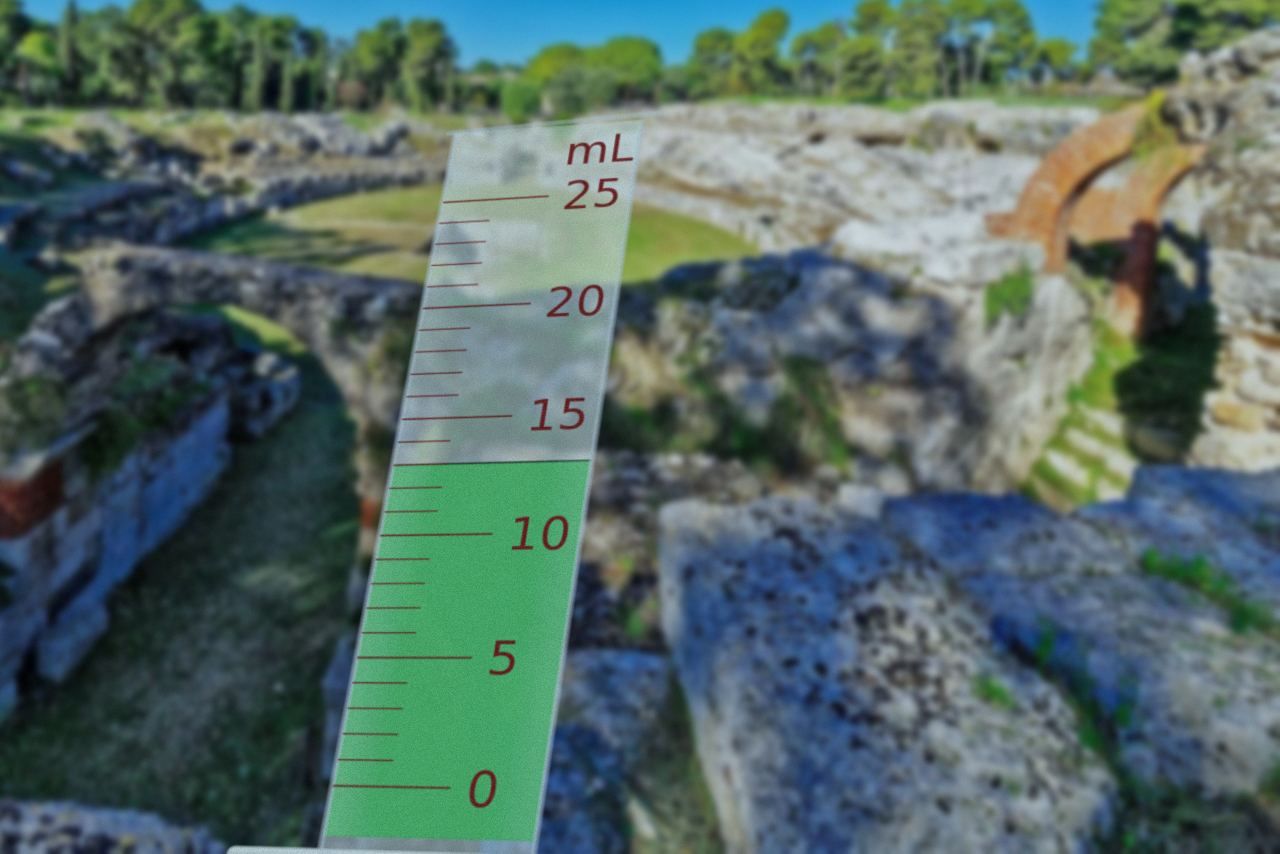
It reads 13,mL
